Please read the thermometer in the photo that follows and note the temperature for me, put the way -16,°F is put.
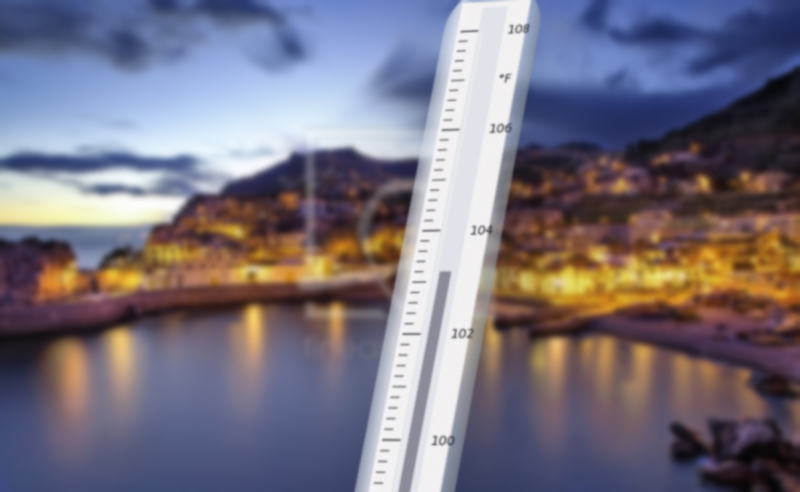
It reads 103.2,°F
